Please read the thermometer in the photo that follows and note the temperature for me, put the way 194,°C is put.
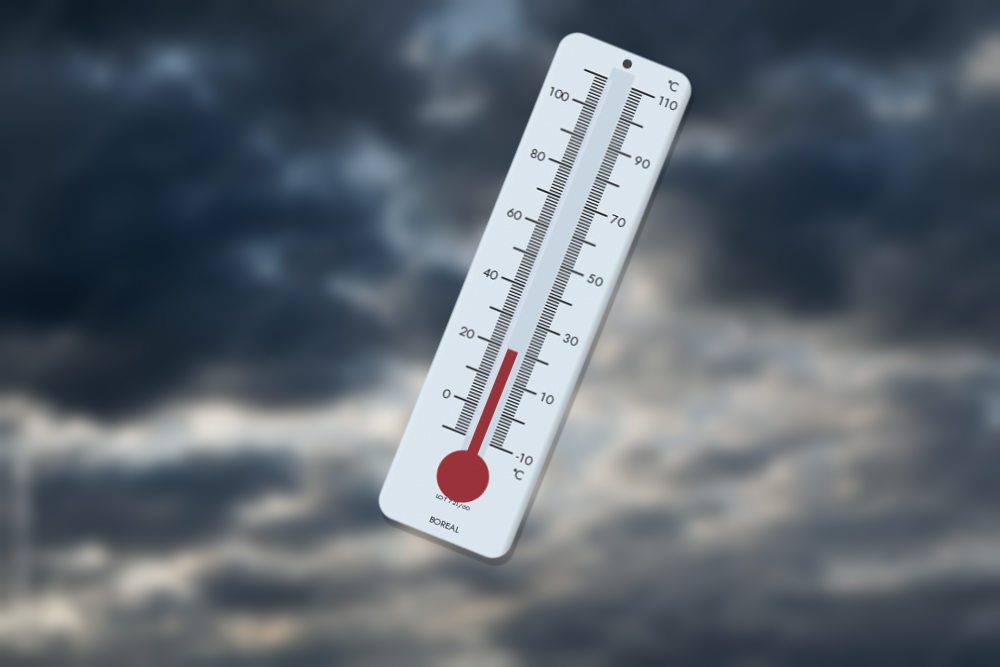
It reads 20,°C
